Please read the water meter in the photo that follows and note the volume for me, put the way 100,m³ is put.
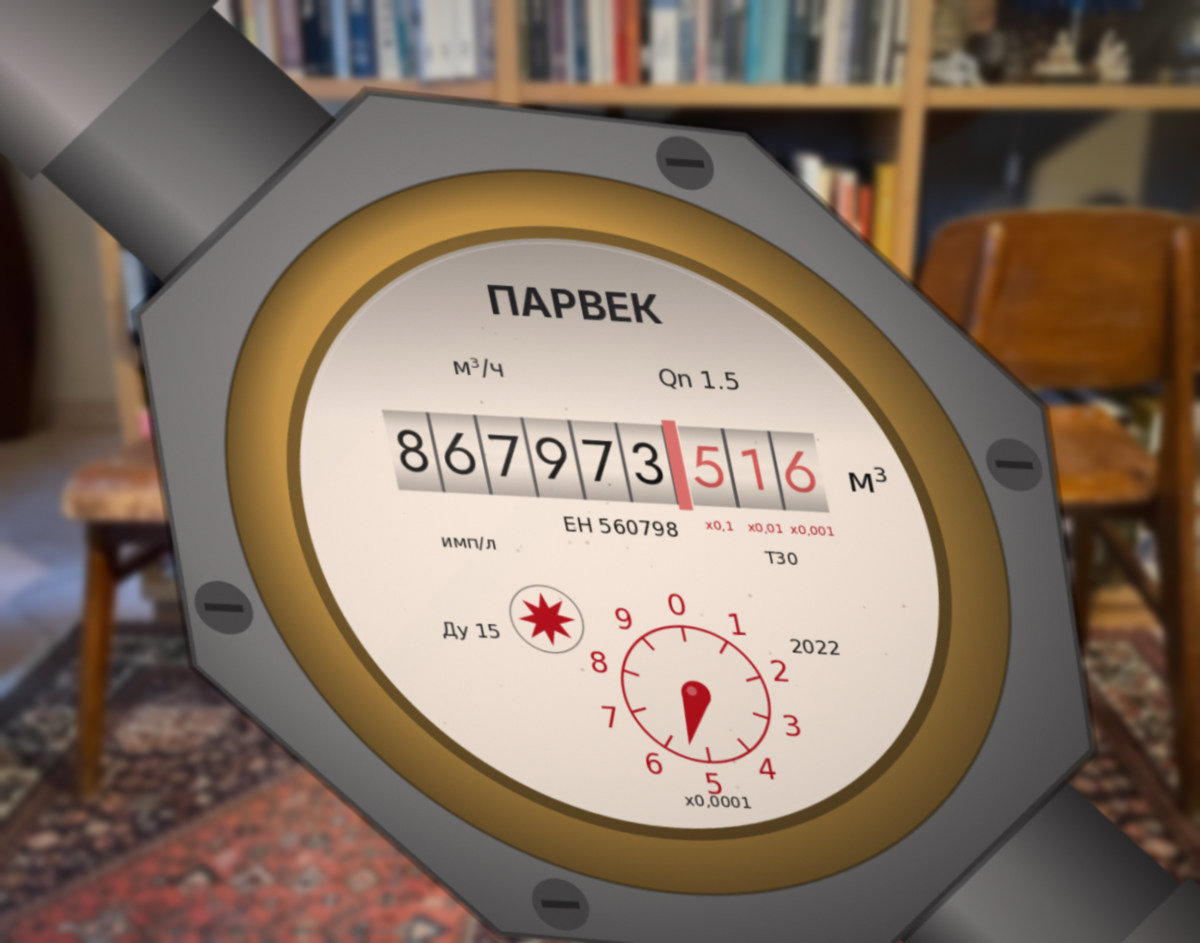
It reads 867973.5165,m³
